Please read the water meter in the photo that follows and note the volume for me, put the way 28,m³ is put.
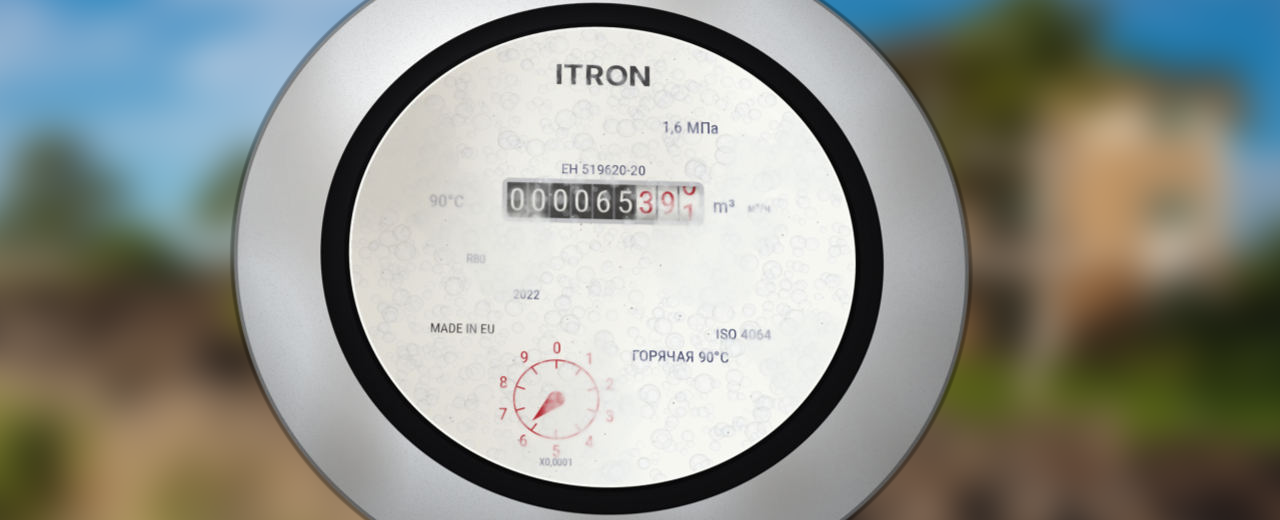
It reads 65.3906,m³
